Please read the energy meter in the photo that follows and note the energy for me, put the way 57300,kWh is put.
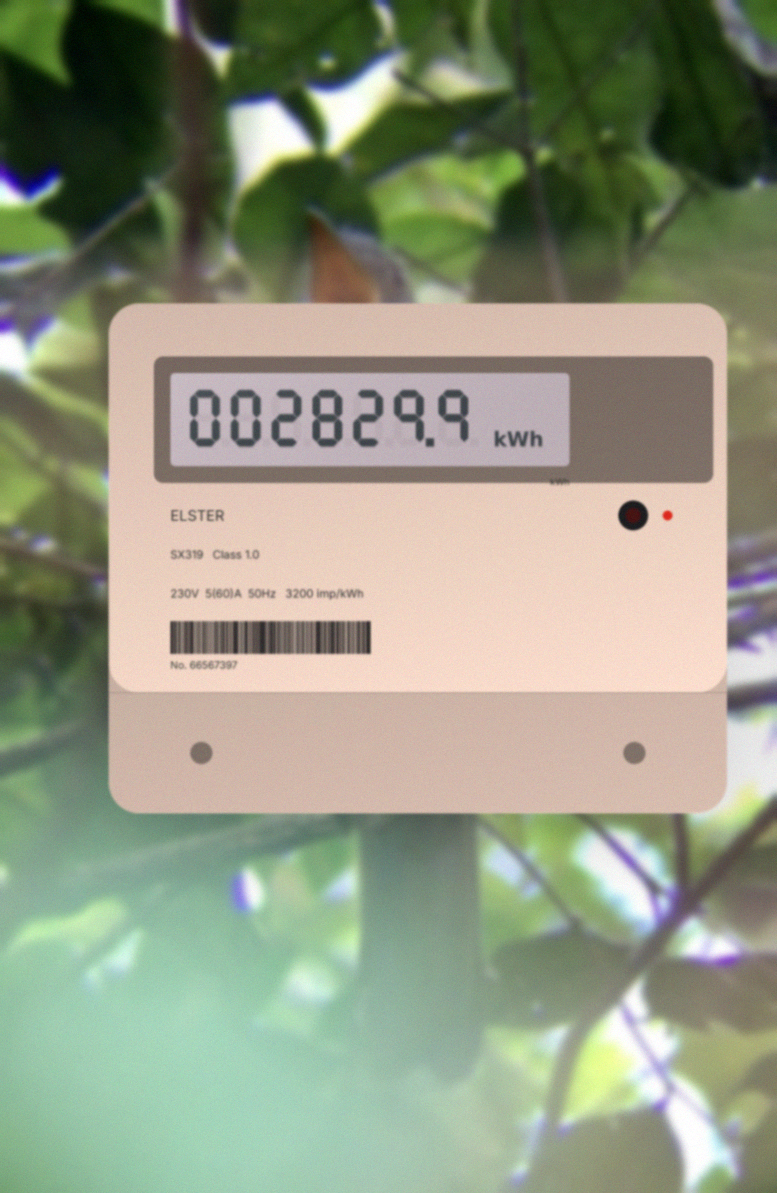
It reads 2829.9,kWh
